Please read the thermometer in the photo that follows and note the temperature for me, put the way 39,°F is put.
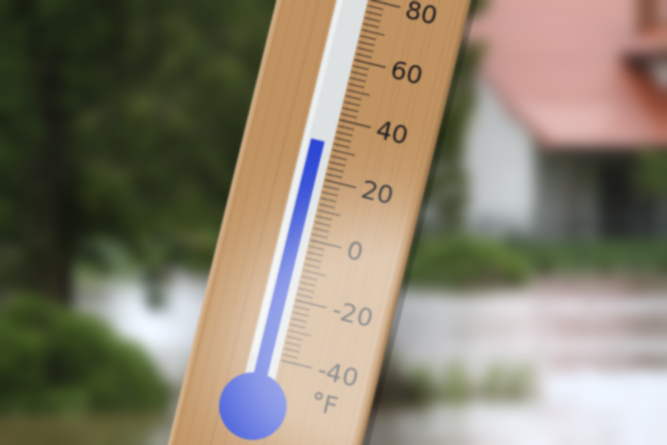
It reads 32,°F
